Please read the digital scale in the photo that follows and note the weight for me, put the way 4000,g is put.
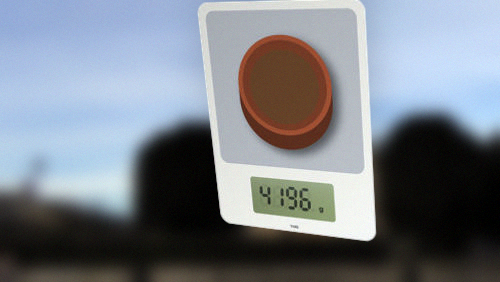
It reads 4196,g
